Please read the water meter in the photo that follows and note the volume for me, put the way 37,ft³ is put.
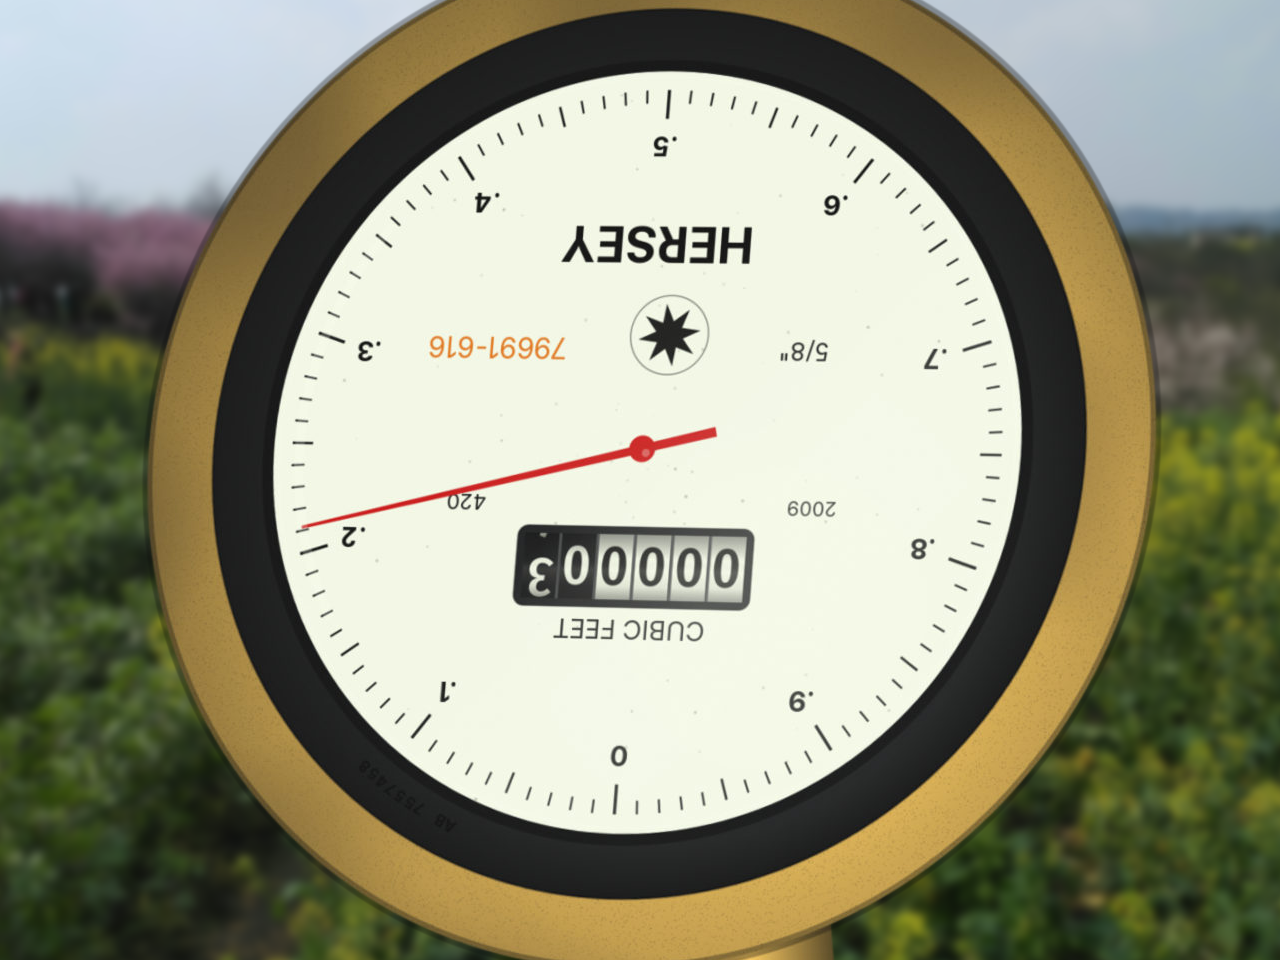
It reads 3.21,ft³
